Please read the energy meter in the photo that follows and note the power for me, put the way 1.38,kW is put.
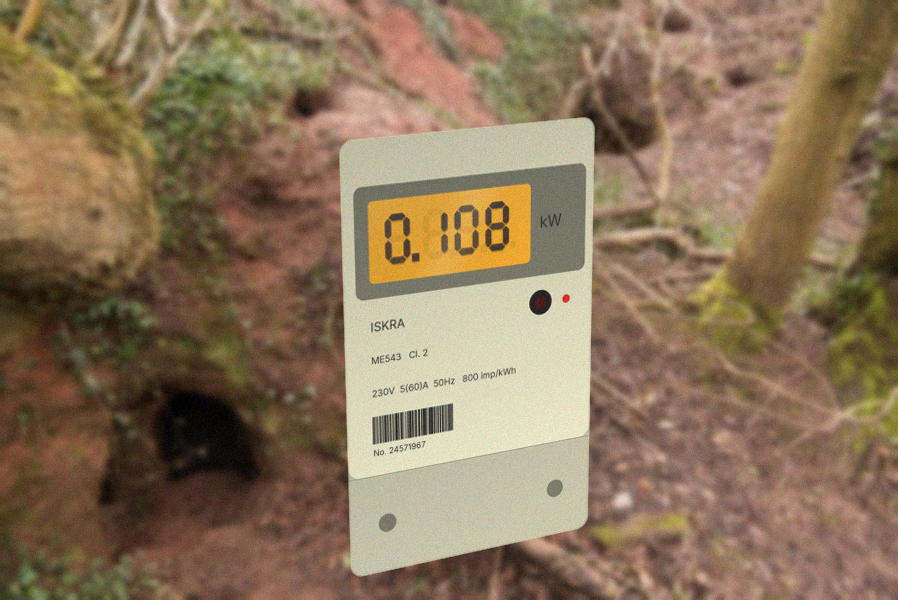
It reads 0.108,kW
